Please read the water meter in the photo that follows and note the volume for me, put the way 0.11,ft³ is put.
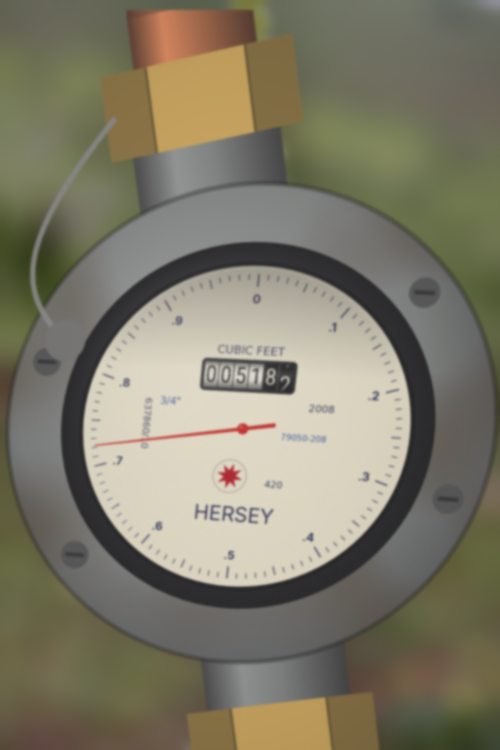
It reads 5181.72,ft³
